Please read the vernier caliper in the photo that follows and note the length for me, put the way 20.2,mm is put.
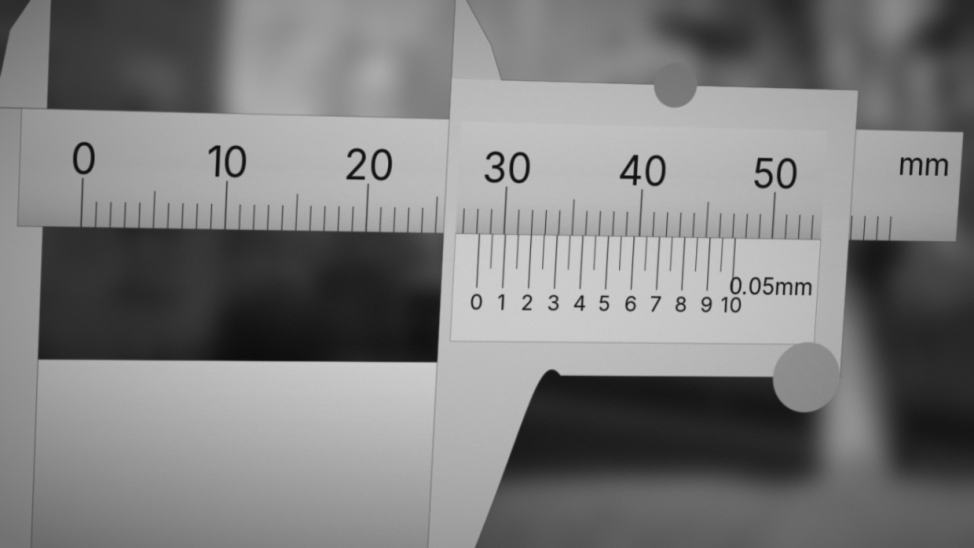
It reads 28.2,mm
